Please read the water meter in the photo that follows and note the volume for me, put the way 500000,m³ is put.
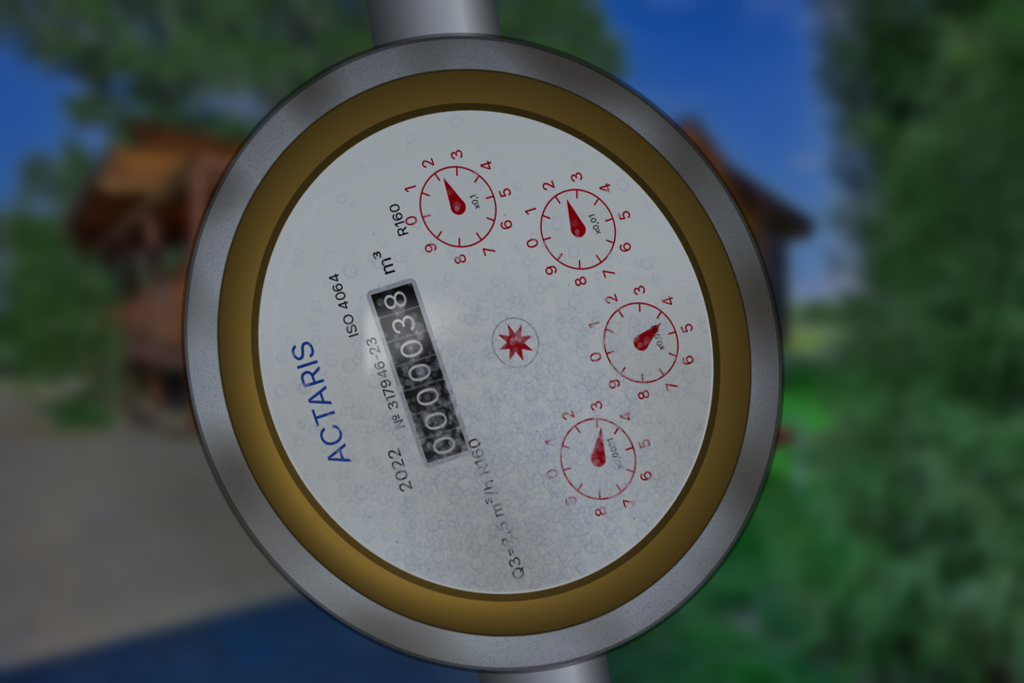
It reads 38.2243,m³
